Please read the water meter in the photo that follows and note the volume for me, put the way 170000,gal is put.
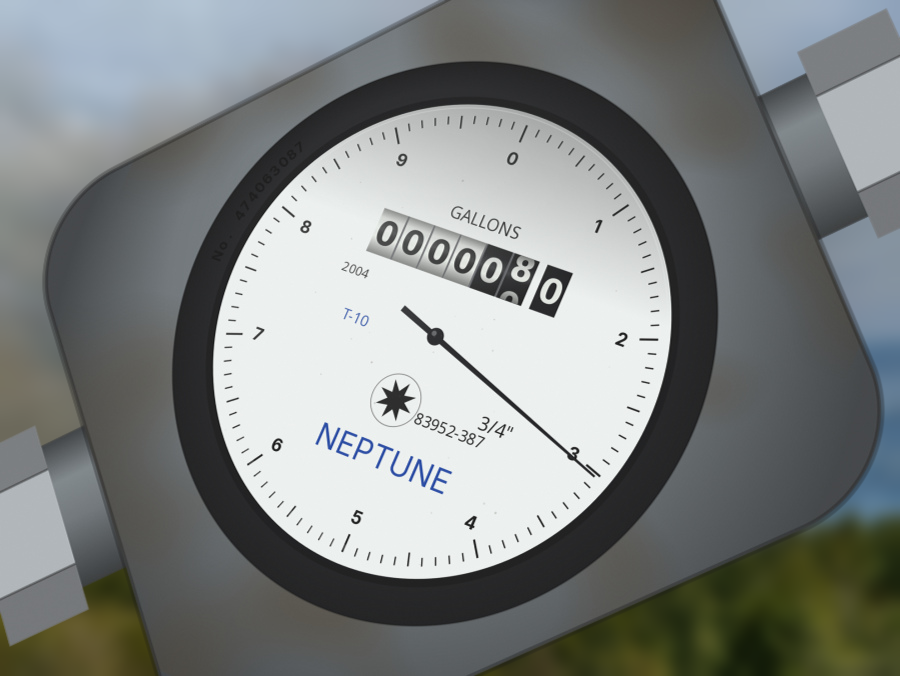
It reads 83.0,gal
